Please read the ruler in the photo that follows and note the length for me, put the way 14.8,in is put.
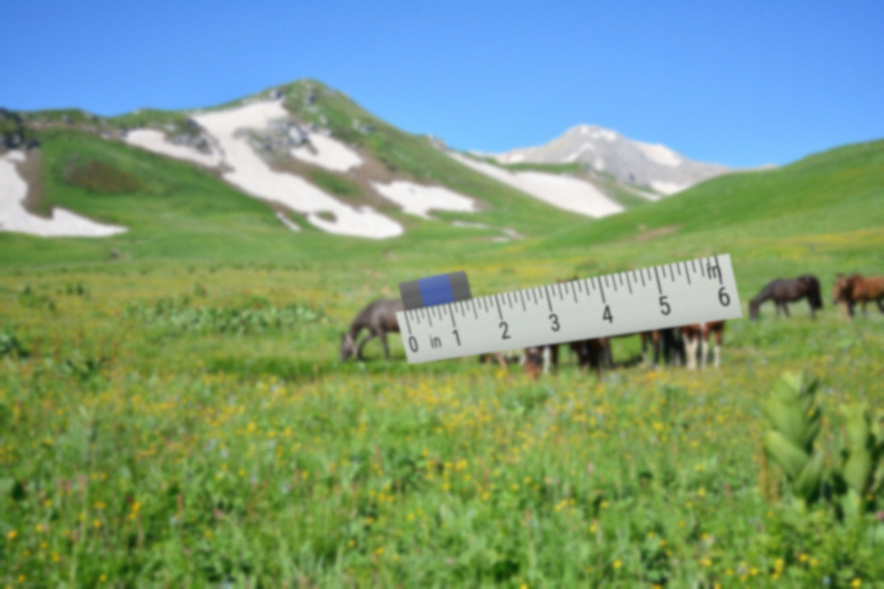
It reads 1.5,in
